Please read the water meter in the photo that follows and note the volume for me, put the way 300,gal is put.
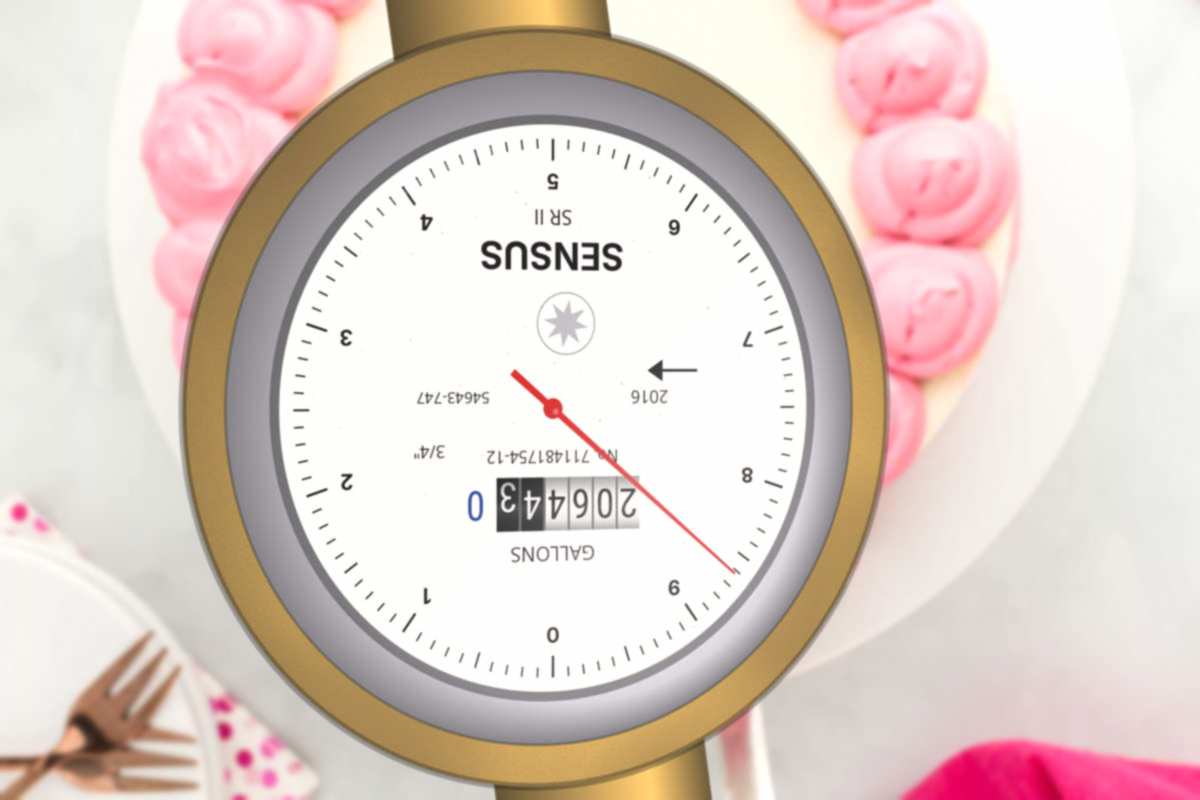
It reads 2064428.6,gal
